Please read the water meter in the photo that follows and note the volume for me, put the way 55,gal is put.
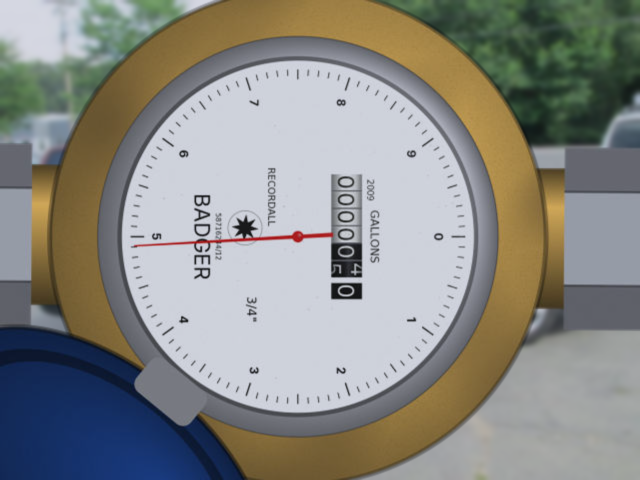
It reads 44.9,gal
